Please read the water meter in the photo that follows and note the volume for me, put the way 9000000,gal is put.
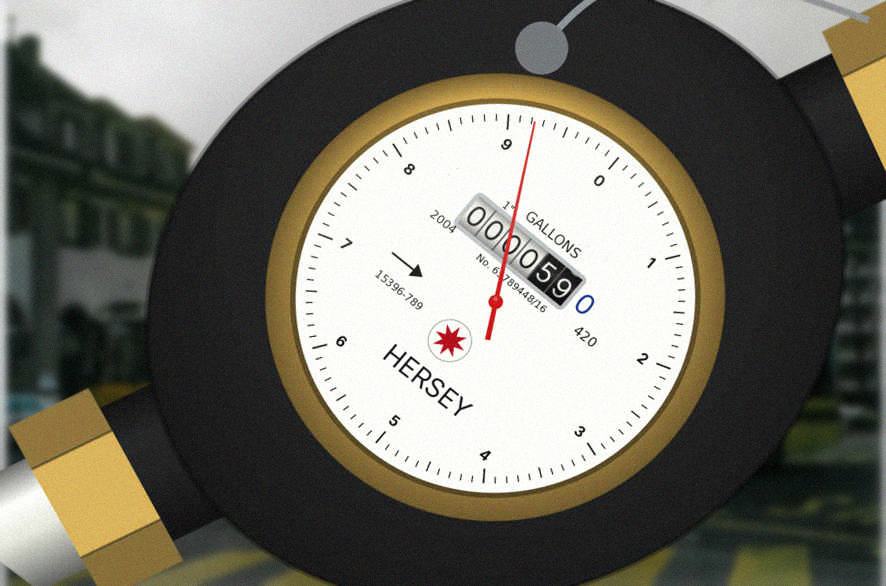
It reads 589.2,gal
